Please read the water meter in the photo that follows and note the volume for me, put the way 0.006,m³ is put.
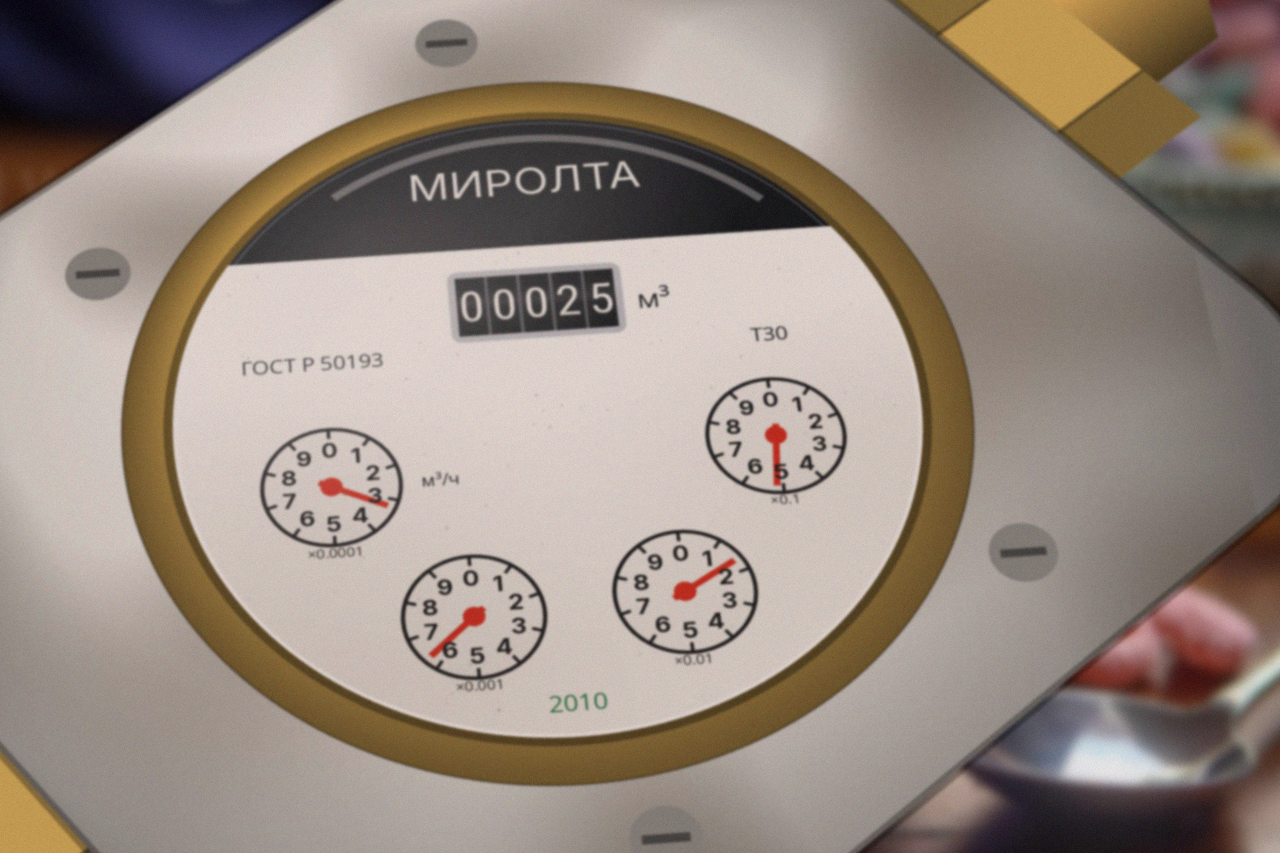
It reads 25.5163,m³
